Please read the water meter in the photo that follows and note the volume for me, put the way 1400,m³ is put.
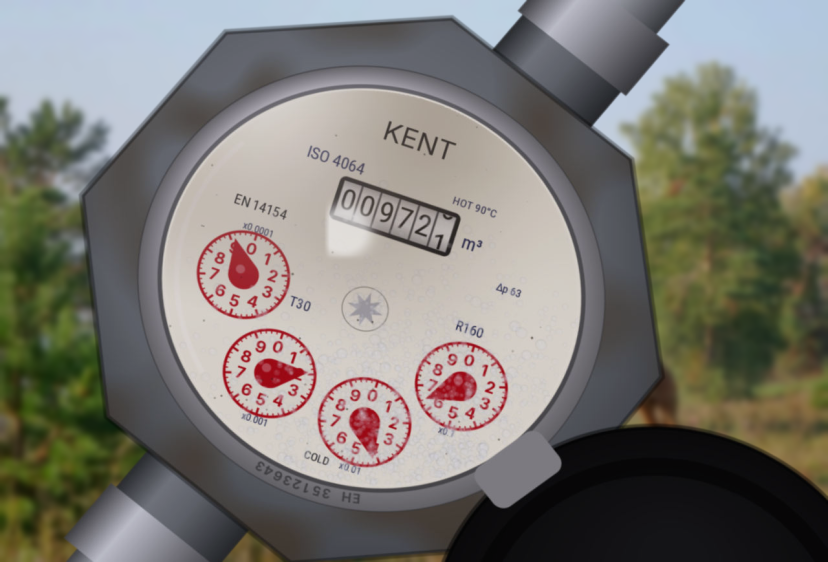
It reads 9720.6419,m³
